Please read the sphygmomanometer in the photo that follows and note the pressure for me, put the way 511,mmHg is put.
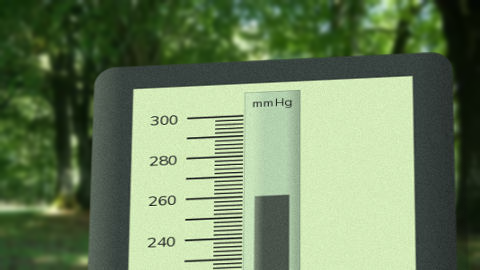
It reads 260,mmHg
